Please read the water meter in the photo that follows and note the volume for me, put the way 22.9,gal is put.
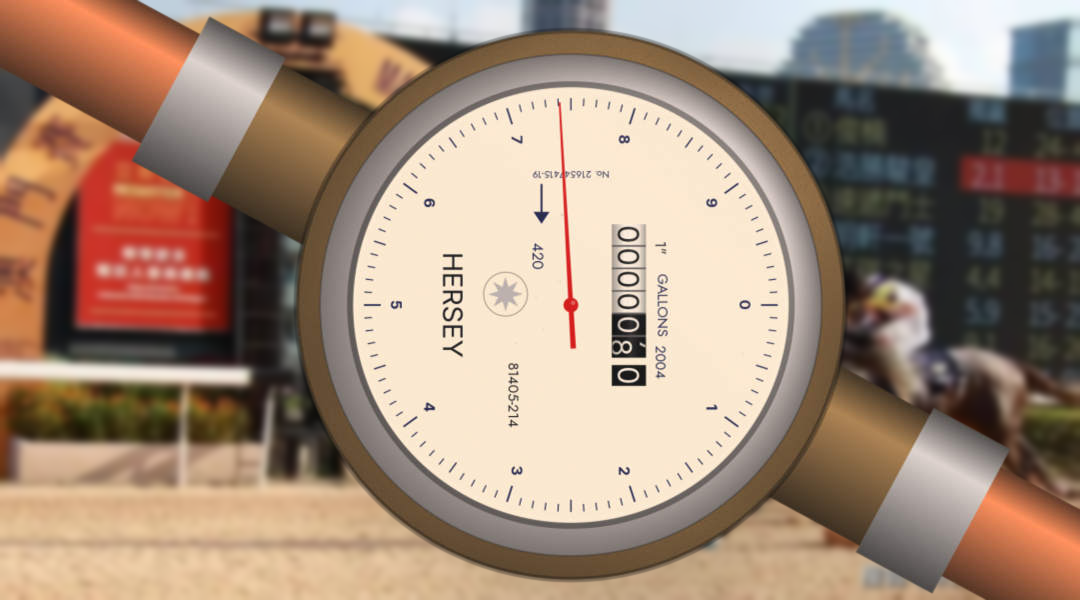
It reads 77.4,gal
